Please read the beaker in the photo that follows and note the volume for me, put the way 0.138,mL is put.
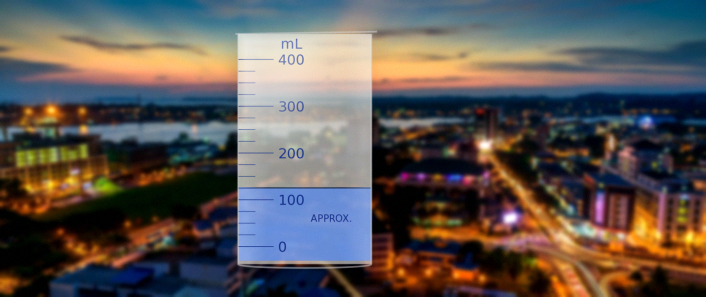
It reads 125,mL
